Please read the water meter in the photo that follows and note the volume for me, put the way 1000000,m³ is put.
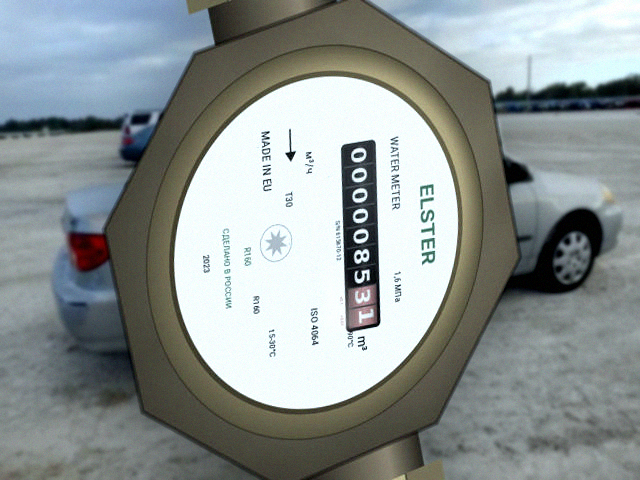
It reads 85.31,m³
